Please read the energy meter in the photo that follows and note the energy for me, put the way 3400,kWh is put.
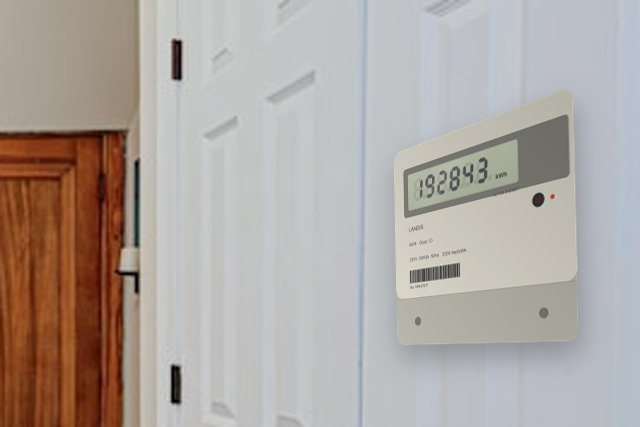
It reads 192843,kWh
